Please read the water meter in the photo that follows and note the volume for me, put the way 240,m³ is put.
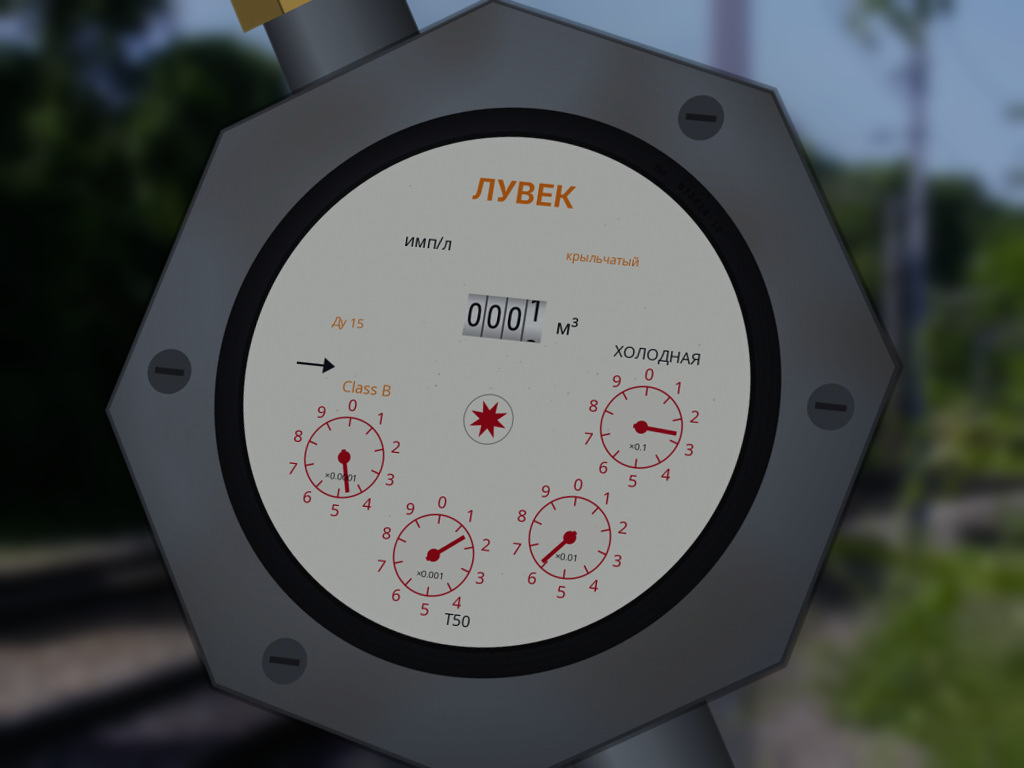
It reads 1.2614,m³
